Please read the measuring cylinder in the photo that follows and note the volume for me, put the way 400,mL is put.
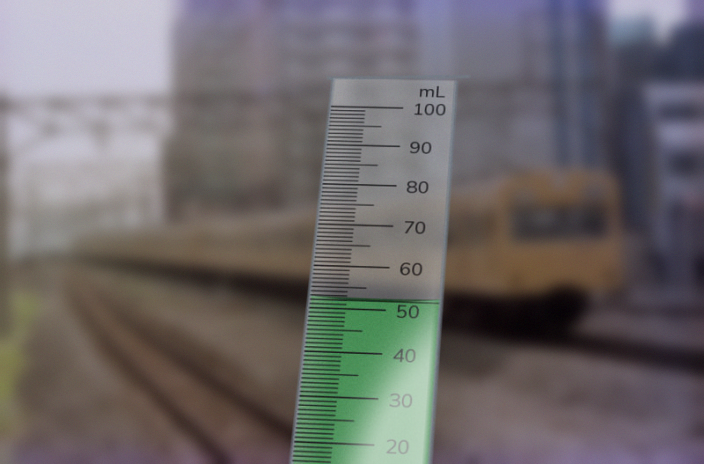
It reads 52,mL
